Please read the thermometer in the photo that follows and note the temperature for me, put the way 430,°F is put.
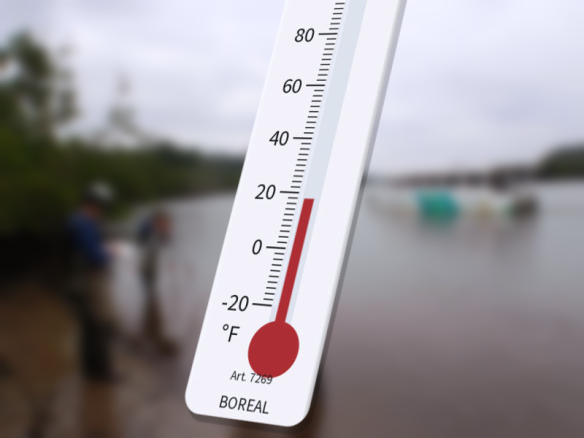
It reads 18,°F
